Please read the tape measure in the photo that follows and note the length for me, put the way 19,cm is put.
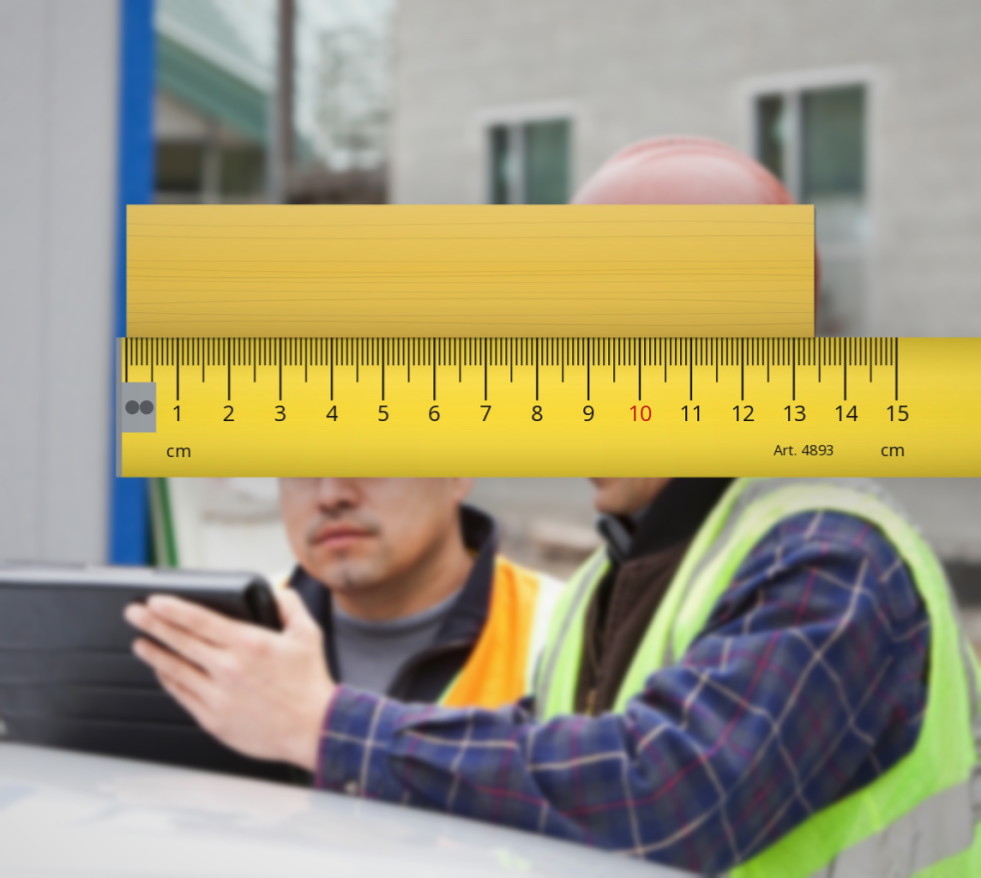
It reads 13.4,cm
